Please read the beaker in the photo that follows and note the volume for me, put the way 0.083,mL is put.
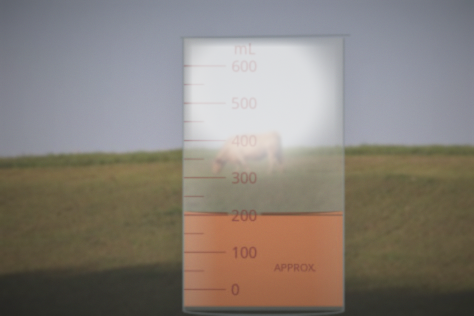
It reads 200,mL
